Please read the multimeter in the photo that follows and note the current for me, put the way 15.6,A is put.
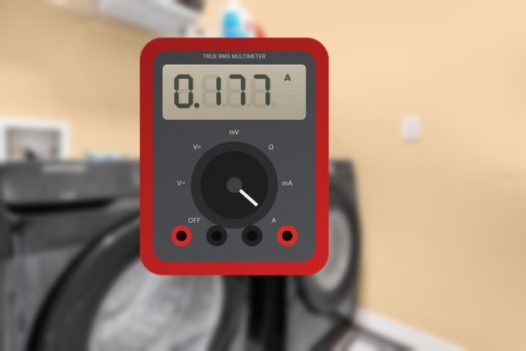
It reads 0.177,A
